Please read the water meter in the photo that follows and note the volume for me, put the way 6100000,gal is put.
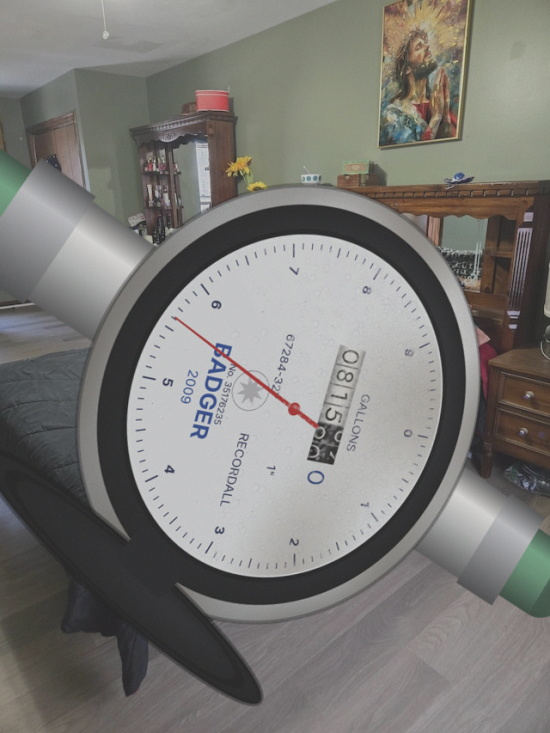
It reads 815895.6,gal
